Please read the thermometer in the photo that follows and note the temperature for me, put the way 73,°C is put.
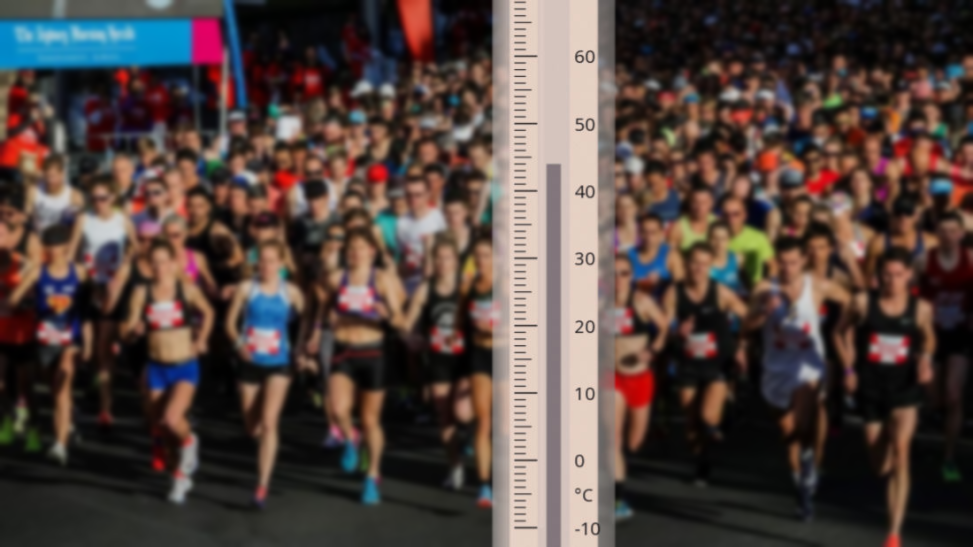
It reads 44,°C
